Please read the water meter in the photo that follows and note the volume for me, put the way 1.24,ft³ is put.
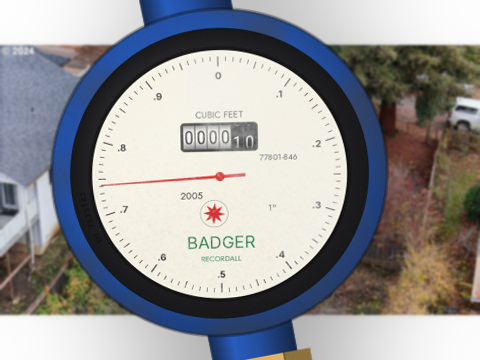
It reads 9.74,ft³
